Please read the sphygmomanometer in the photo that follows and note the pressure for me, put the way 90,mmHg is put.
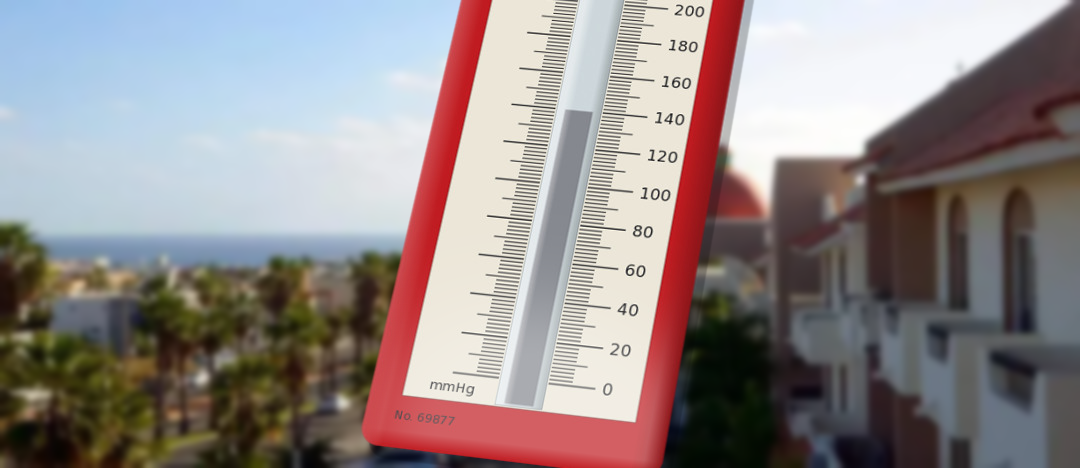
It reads 140,mmHg
